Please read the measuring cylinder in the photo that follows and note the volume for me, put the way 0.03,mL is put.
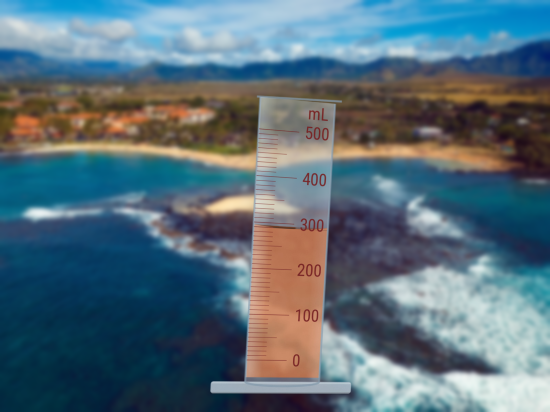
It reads 290,mL
